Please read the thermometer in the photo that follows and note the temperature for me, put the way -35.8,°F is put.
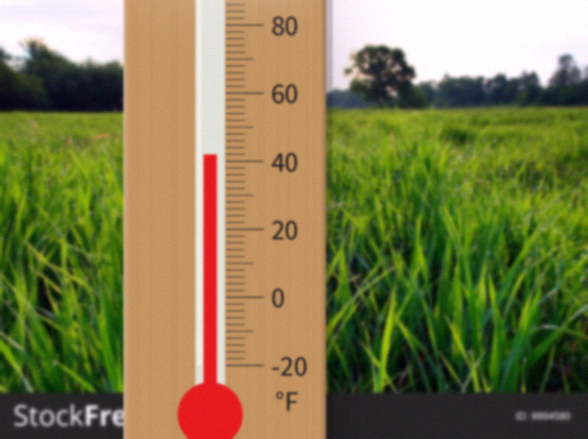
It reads 42,°F
